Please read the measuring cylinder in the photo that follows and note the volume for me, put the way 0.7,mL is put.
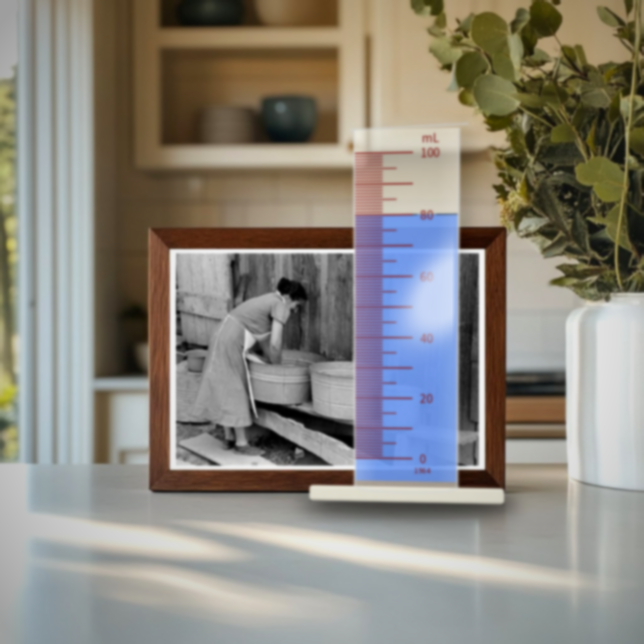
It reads 80,mL
